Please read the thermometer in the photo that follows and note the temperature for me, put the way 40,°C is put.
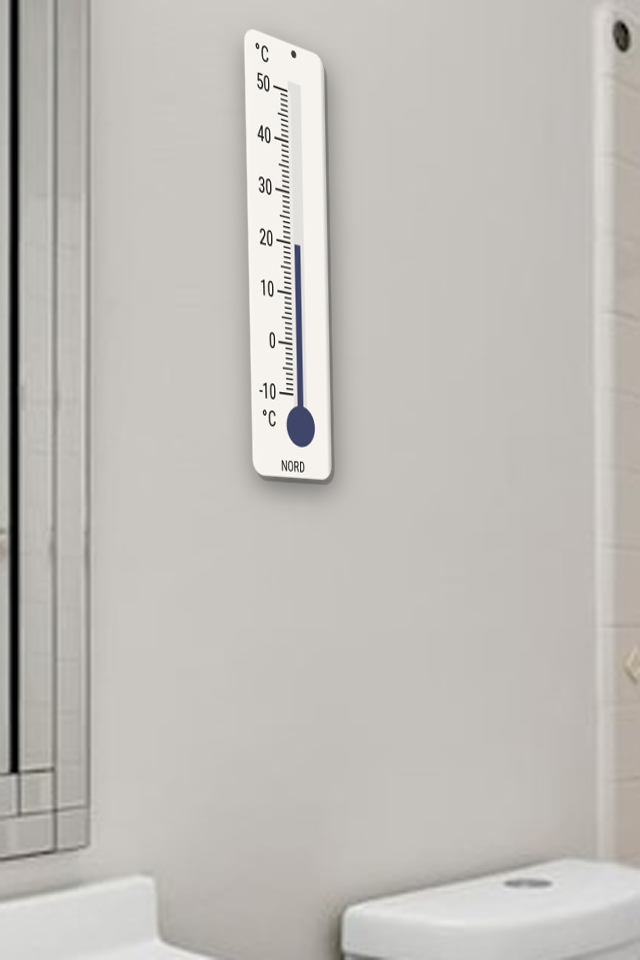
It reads 20,°C
